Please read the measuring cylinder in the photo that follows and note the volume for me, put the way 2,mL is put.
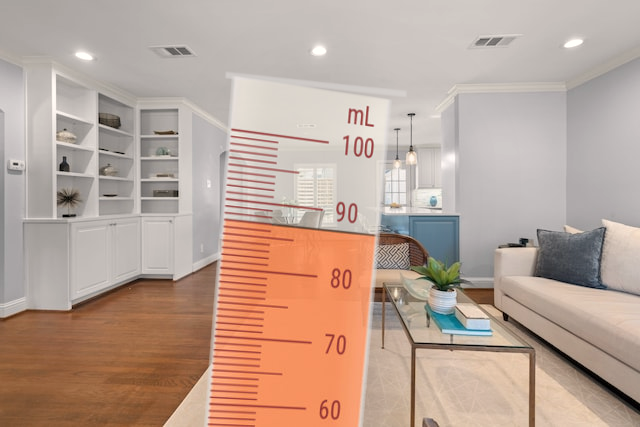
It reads 87,mL
